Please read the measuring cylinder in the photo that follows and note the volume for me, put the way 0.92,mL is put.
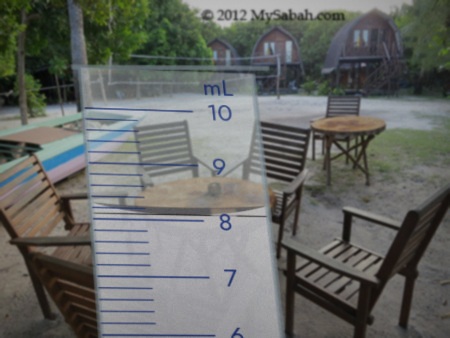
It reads 8.1,mL
